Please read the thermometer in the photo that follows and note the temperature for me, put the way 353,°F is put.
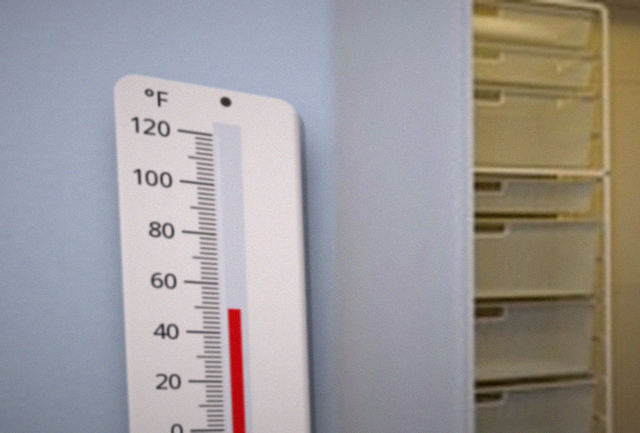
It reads 50,°F
